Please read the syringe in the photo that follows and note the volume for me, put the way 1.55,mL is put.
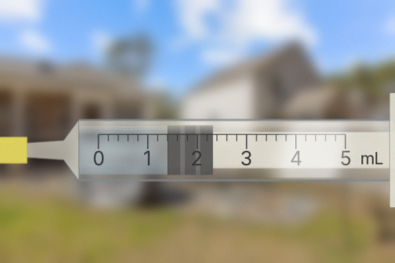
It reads 1.4,mL
